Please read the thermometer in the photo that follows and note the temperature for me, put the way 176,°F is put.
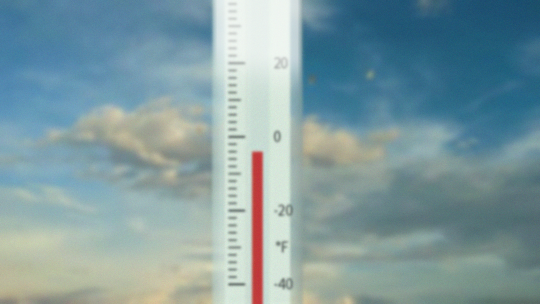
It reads -4,°F
